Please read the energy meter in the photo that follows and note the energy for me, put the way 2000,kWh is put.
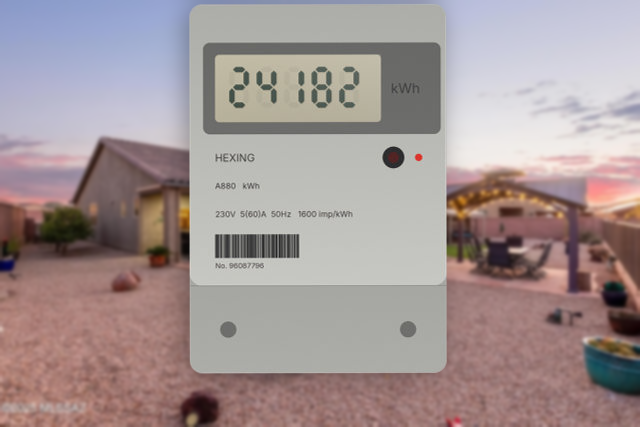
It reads 24182,kWh
